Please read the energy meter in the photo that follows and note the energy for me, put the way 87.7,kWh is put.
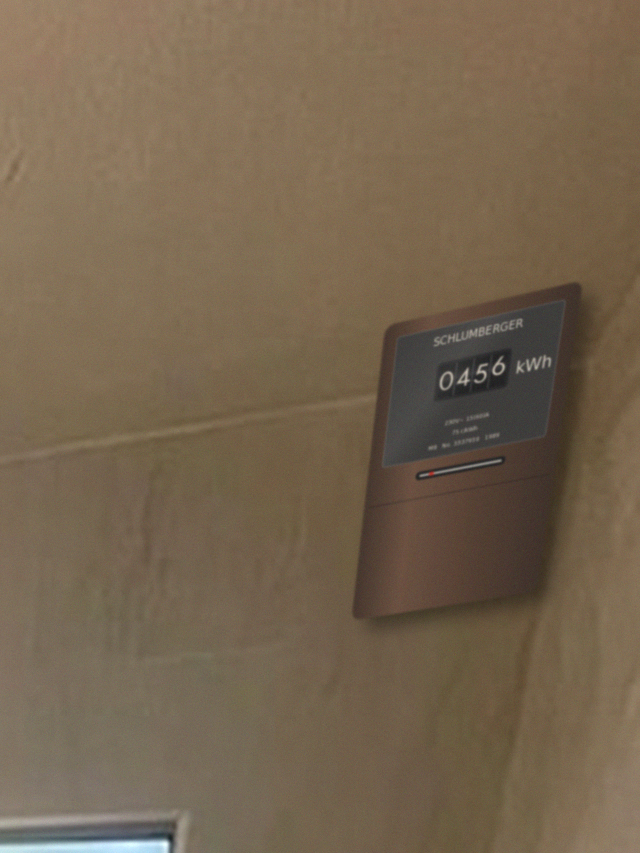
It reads 456,kWh
